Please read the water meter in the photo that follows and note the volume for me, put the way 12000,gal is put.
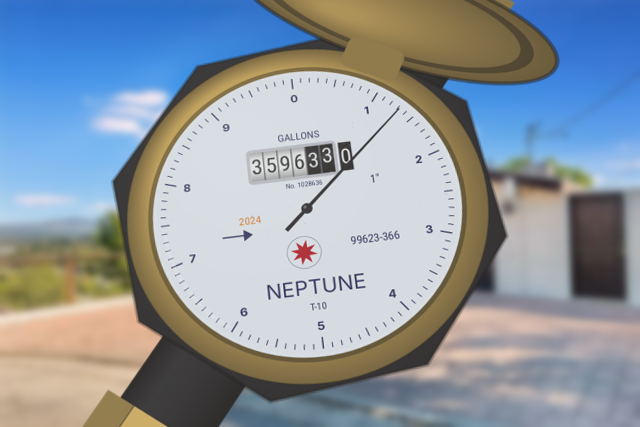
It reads 3596331.3,gal
